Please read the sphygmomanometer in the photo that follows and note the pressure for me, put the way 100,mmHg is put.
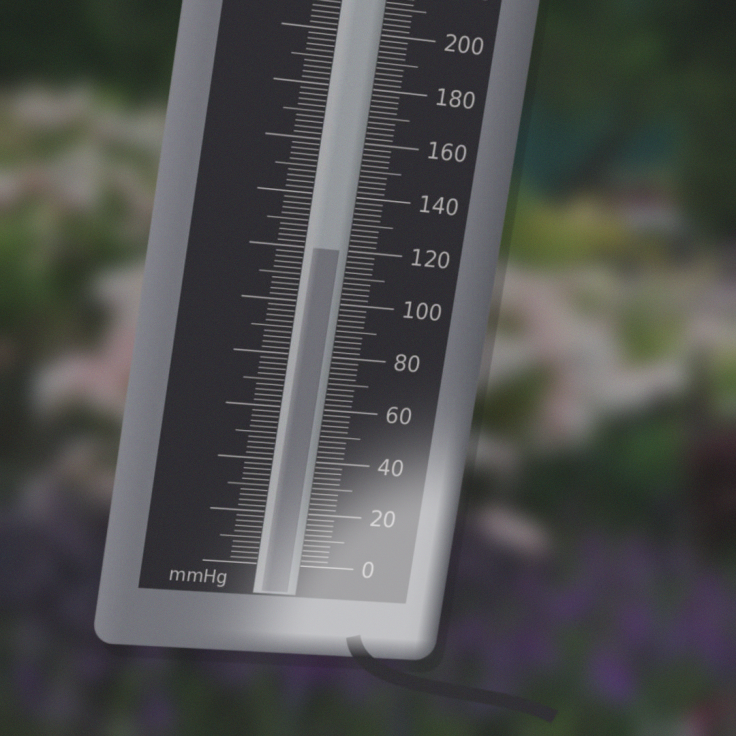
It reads 120,mmHg
